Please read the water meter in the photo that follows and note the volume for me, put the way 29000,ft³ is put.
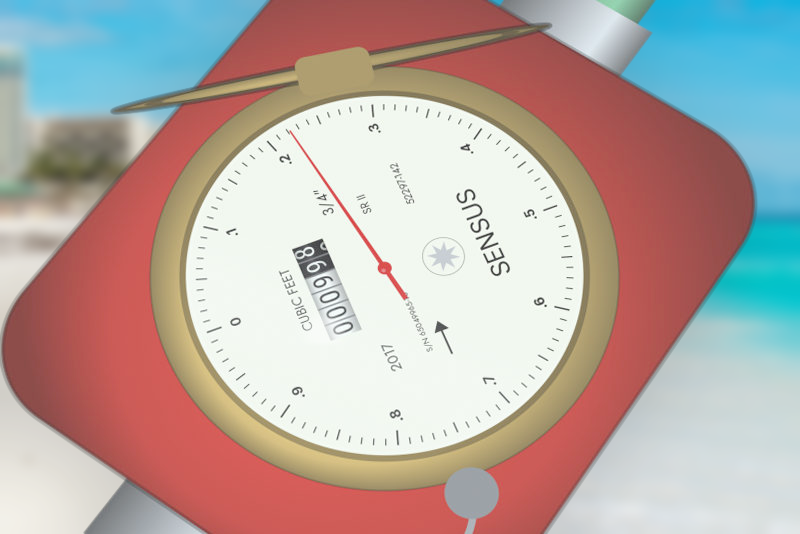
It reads 998.22,ft³
